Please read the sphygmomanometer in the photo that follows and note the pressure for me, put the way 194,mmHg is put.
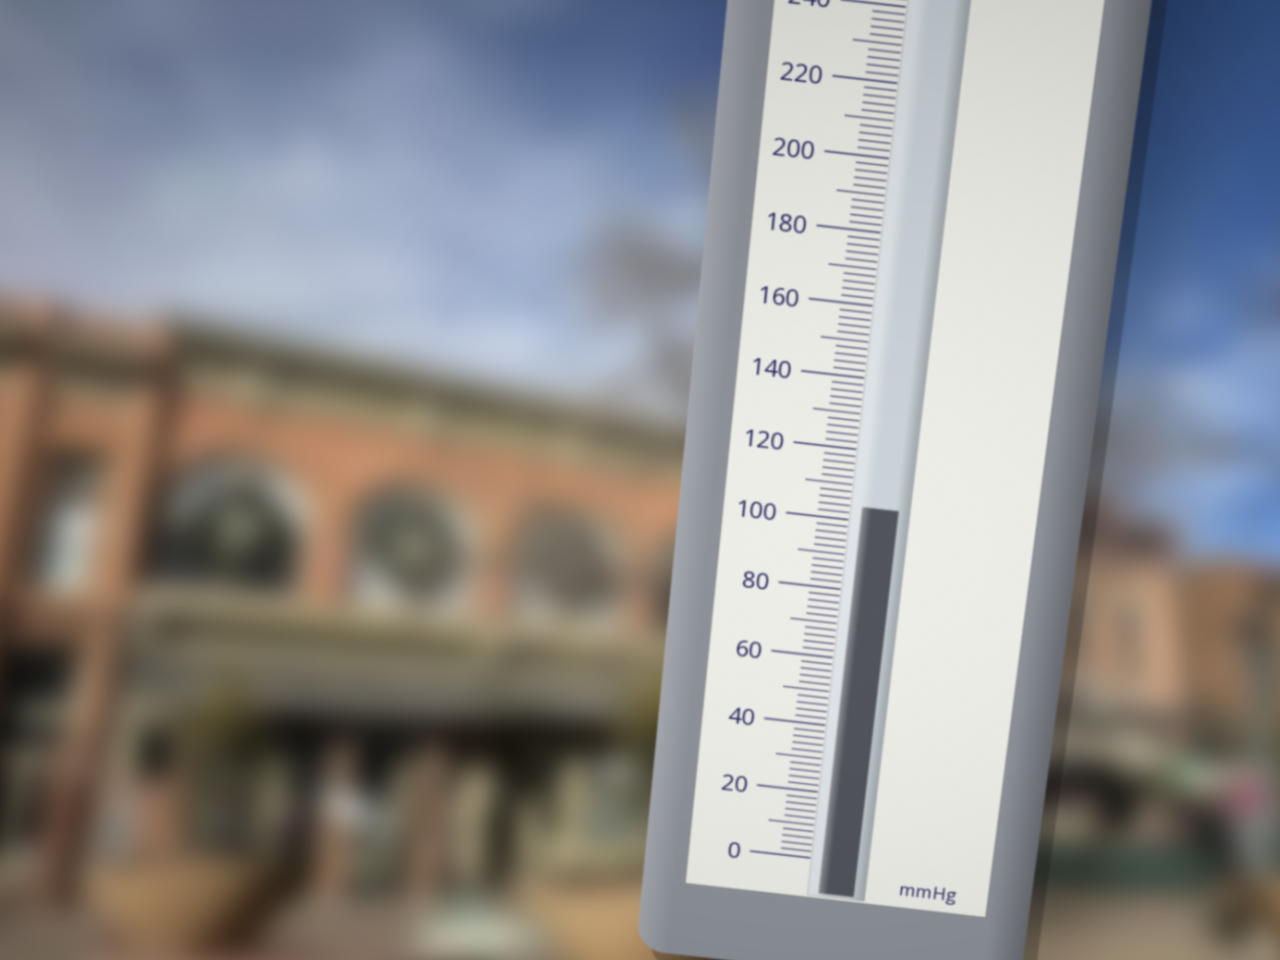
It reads 104,mmHg
